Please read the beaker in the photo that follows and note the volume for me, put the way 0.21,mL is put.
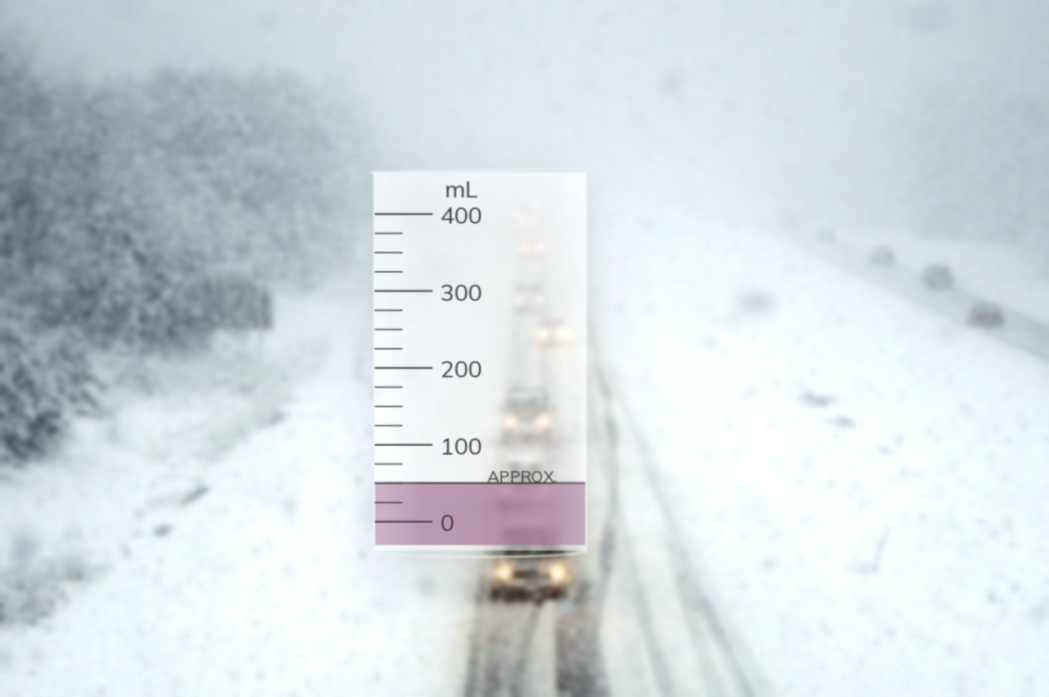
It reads 50,mL
